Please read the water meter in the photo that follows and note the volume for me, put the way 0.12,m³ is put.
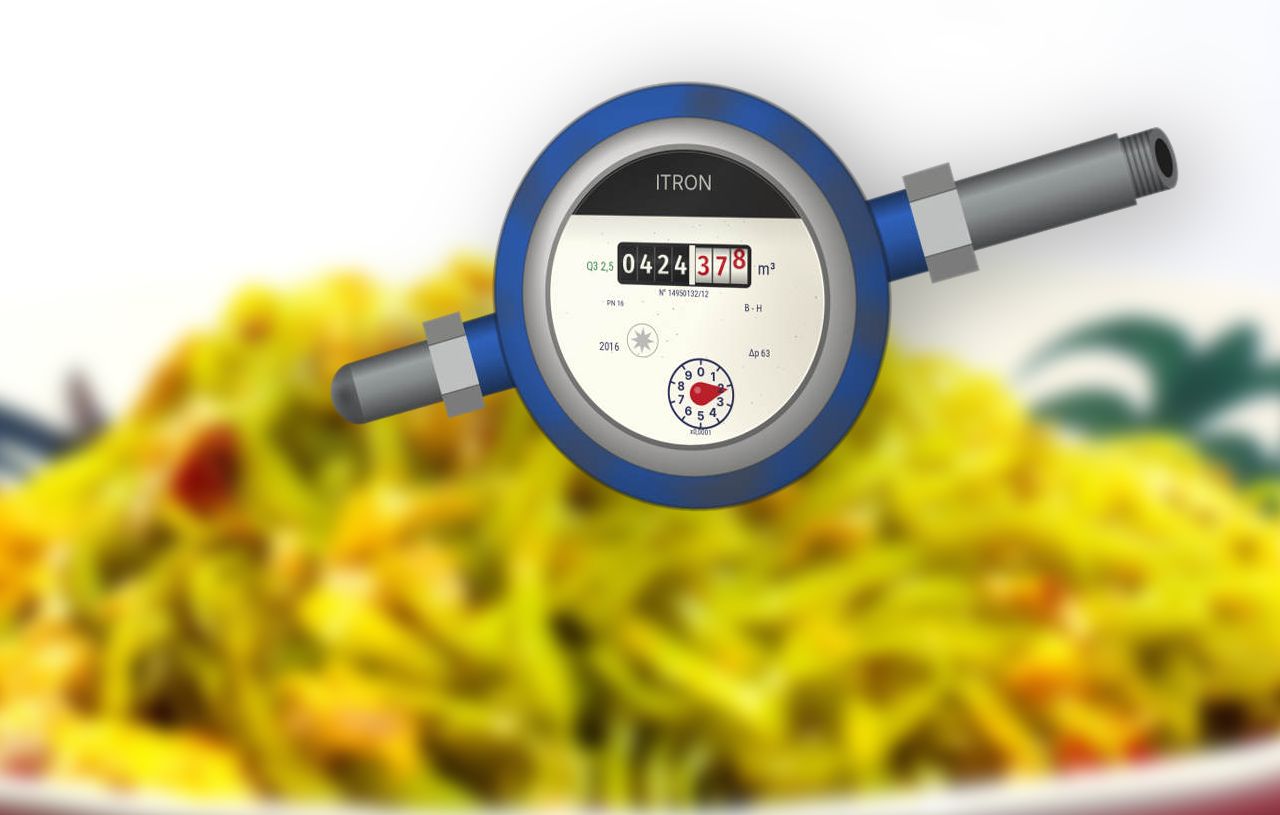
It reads 424.3782,m³
